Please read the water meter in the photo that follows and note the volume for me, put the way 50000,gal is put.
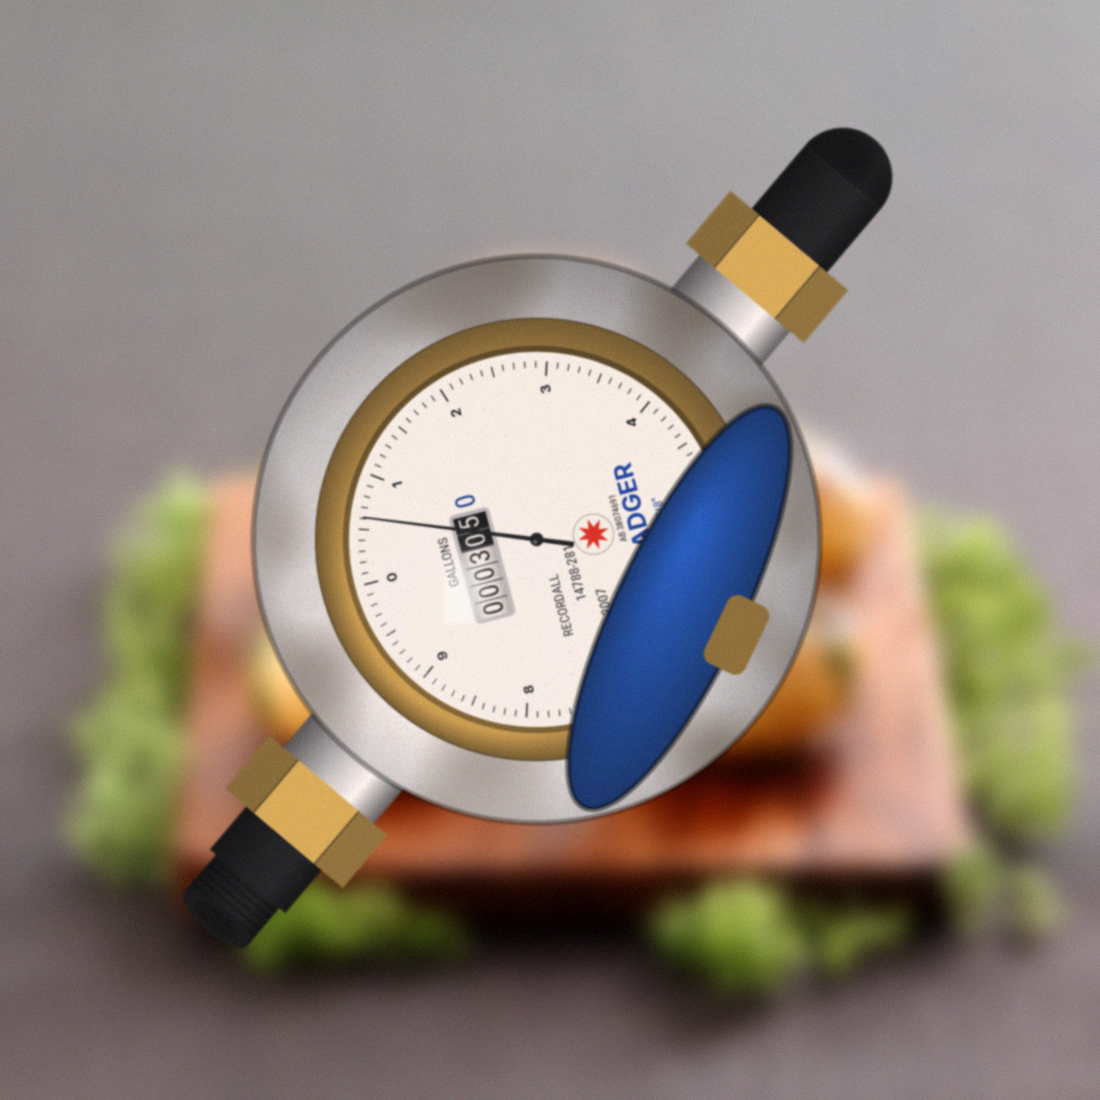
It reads 3050.6,gal
